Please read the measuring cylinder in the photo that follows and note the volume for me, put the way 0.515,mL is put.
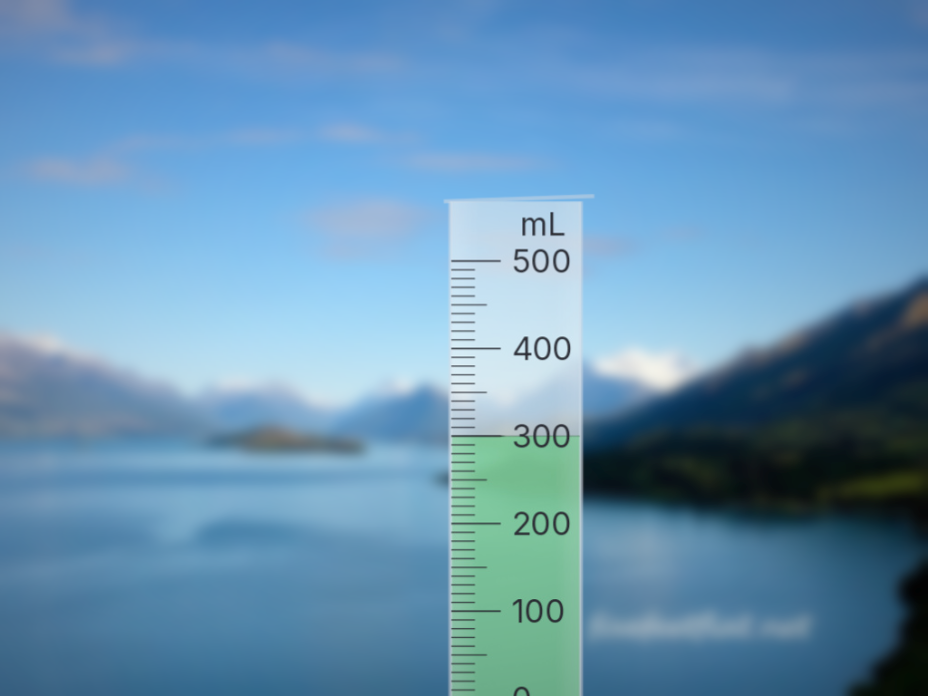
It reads 300,mL
